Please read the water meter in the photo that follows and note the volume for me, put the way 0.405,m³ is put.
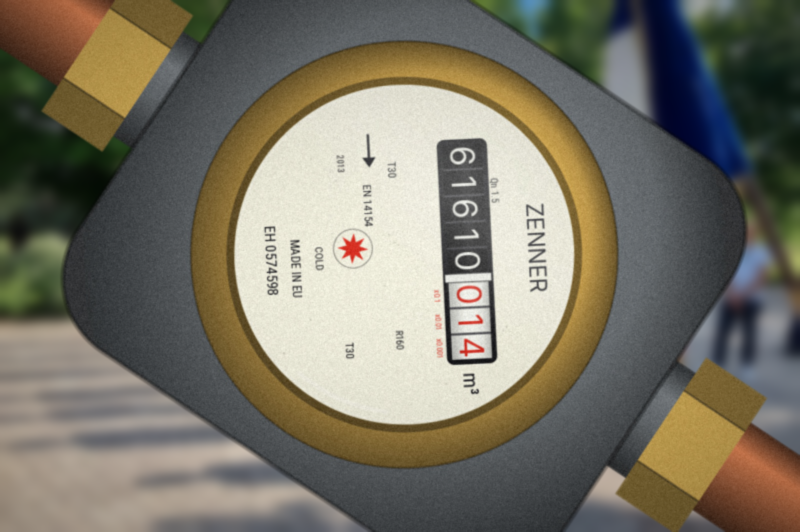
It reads 61610.014,m³
